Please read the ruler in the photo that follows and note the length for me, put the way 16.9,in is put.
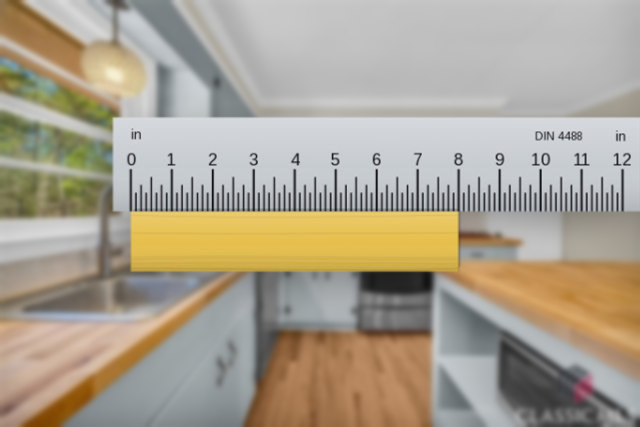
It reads 8,in
